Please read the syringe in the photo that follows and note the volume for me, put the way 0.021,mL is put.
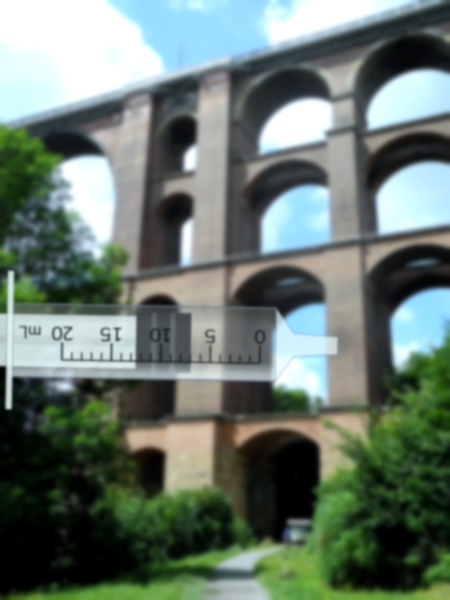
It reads 7,mL
